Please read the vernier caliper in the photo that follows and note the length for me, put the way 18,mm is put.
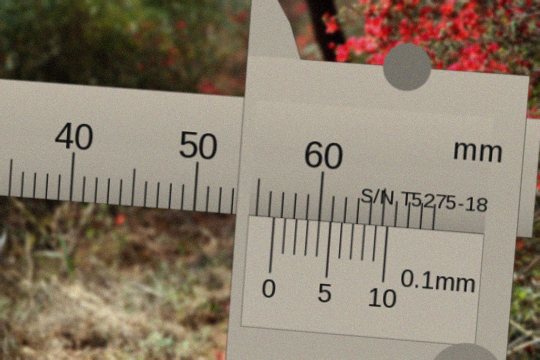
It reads 56.4,mm
